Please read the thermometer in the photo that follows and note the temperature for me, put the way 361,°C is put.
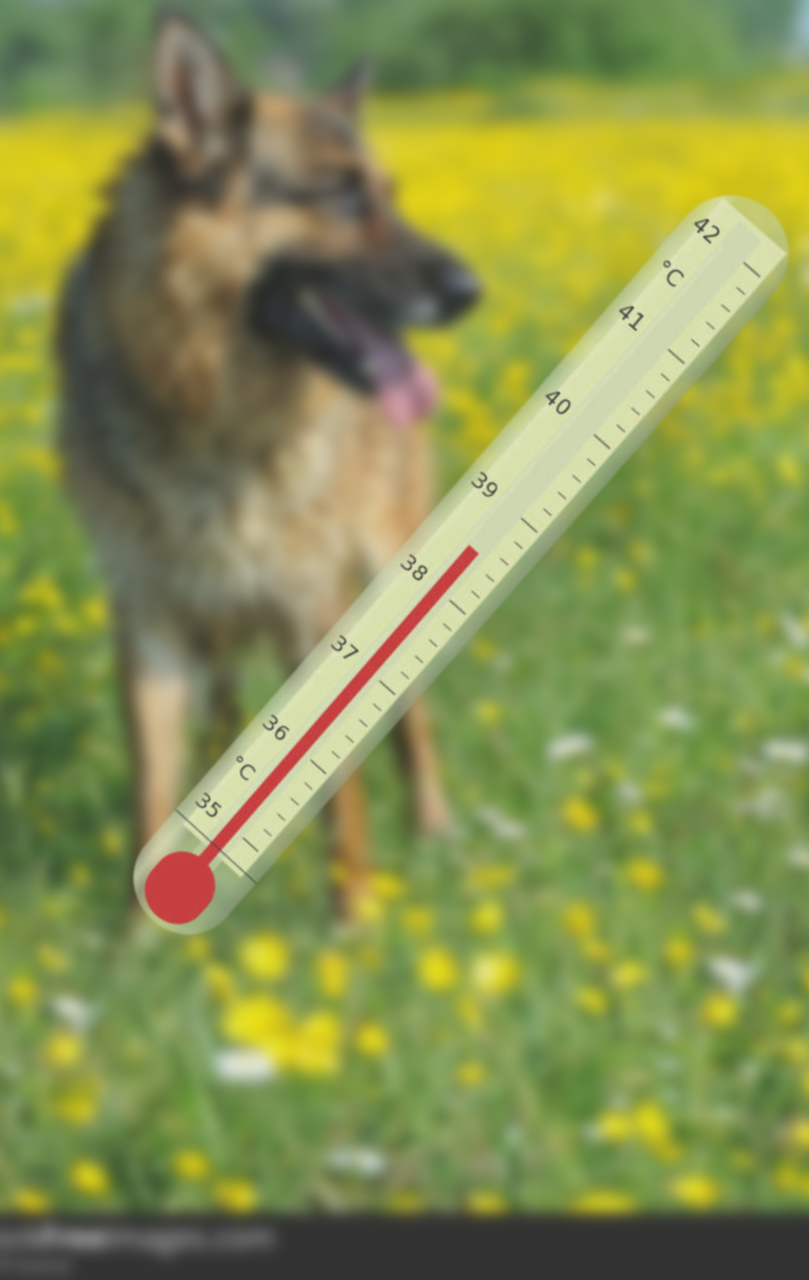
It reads 38.5,°C
